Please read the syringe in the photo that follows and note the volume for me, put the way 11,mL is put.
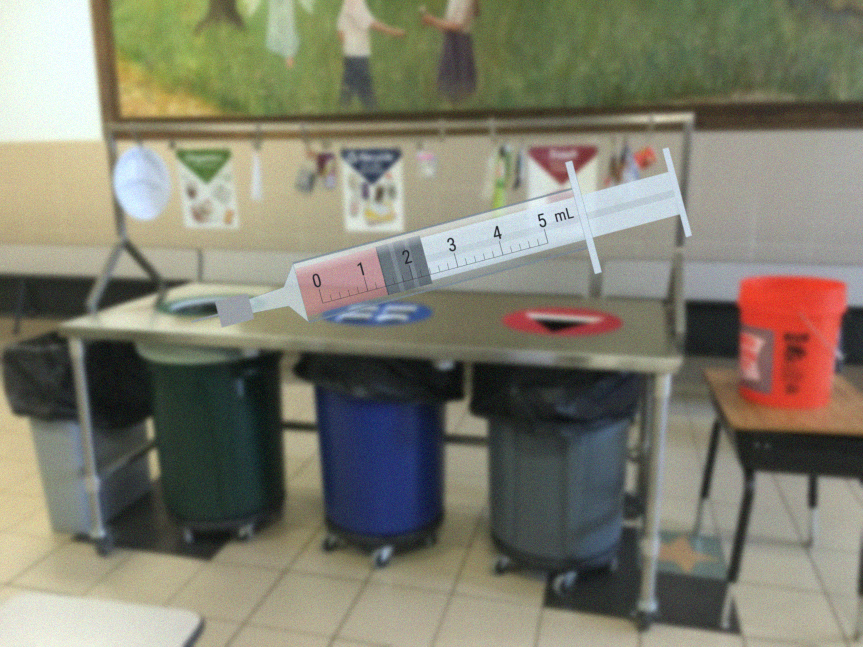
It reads 1.4,mL
